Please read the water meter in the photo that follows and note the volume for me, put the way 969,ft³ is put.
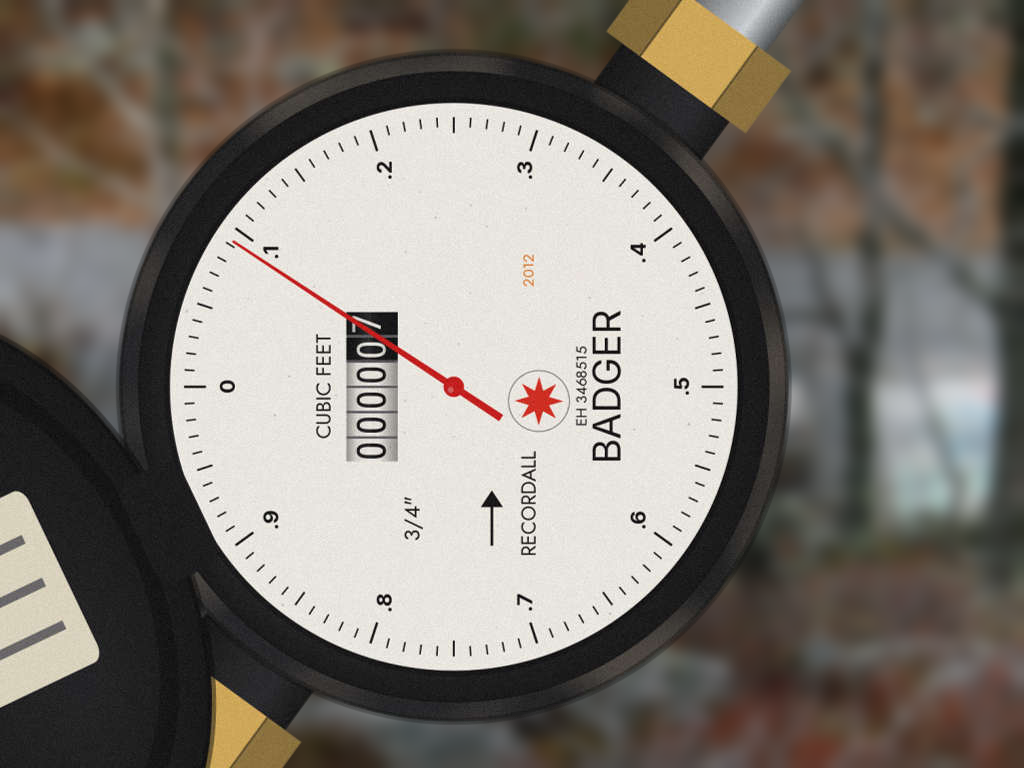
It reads 7.09,ft³
